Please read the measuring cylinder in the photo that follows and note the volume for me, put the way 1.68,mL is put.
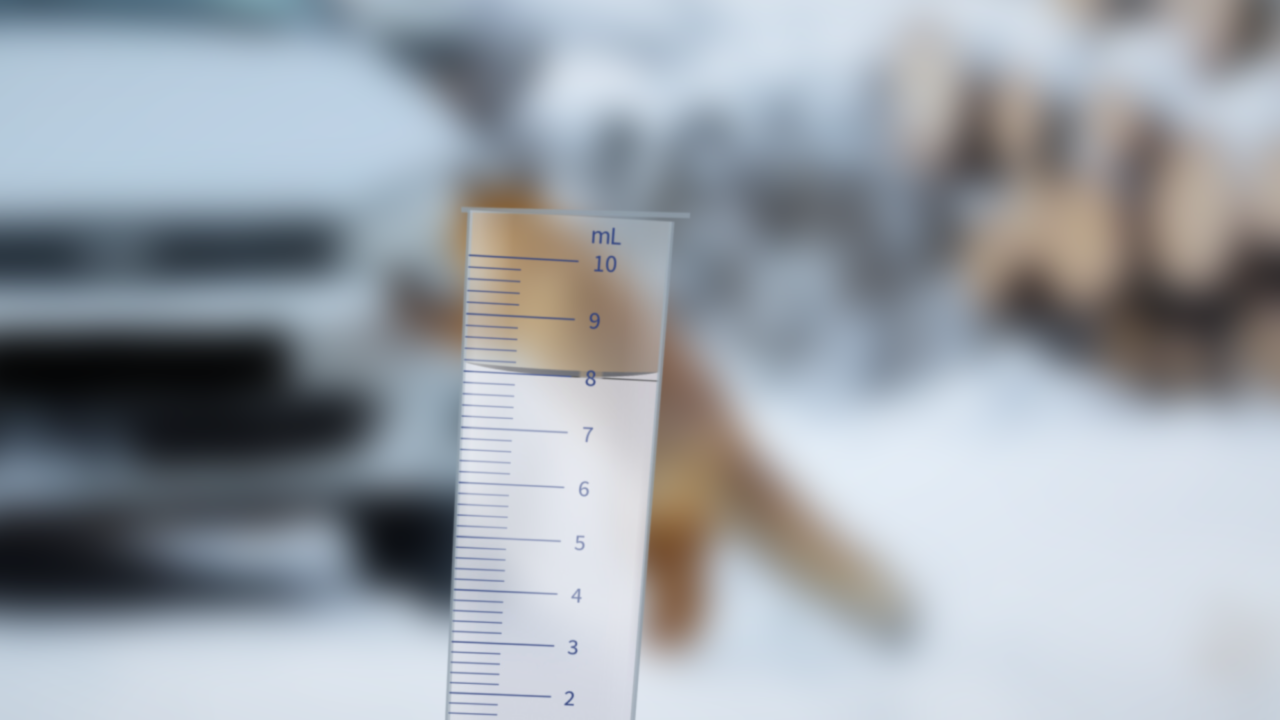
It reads 8,mL
